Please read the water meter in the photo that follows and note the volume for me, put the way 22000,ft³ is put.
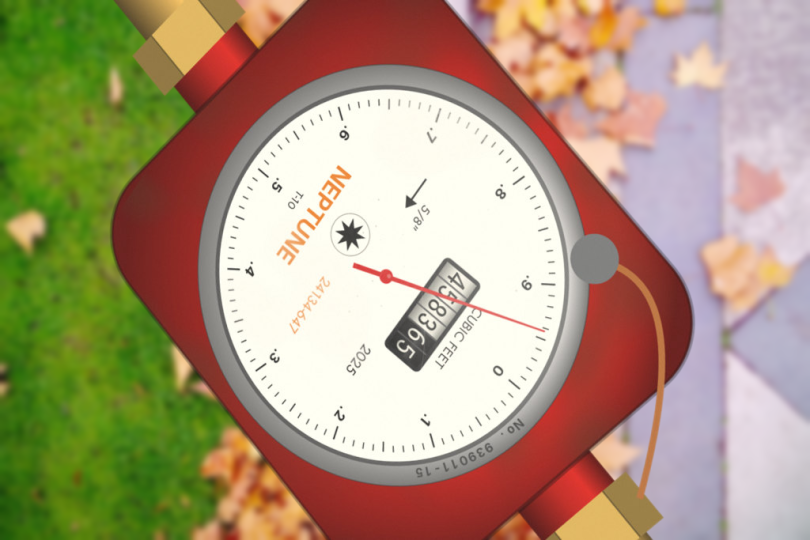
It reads 458364.94,ft³
